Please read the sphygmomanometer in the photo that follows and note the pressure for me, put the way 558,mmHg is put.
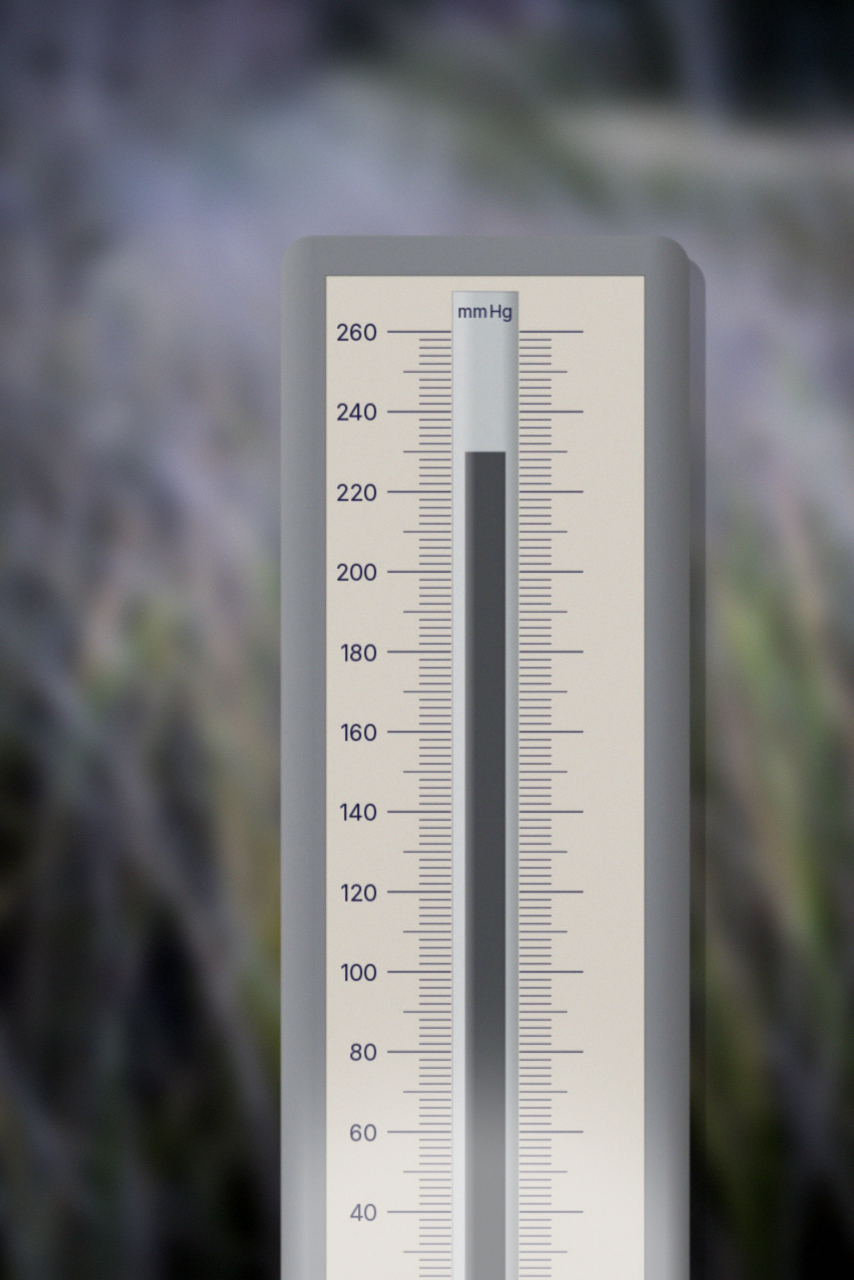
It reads 230,mmHg
